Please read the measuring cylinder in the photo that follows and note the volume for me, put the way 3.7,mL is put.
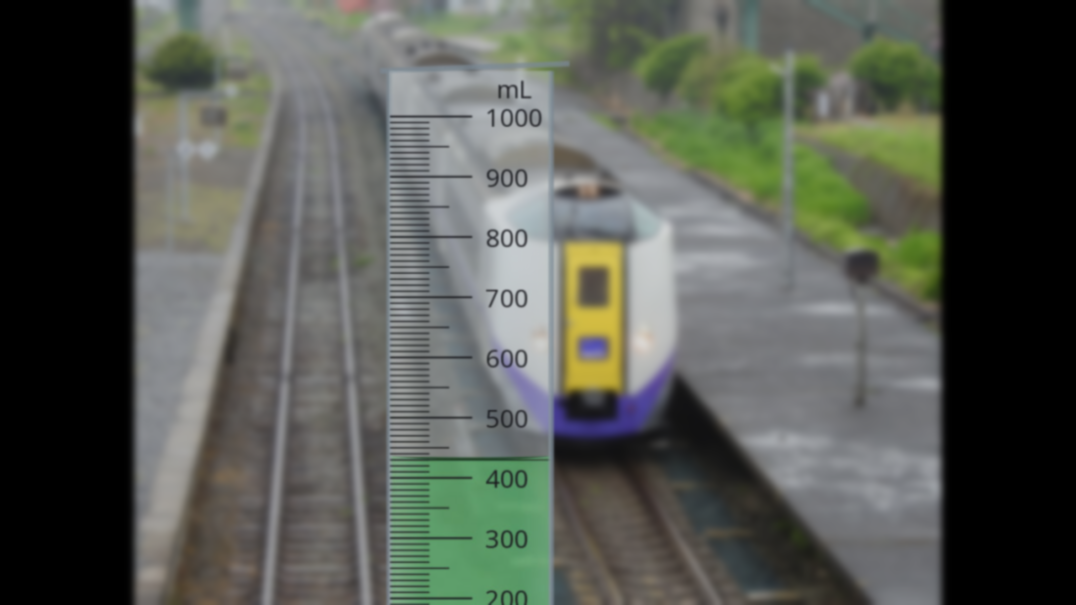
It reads 430,mL
